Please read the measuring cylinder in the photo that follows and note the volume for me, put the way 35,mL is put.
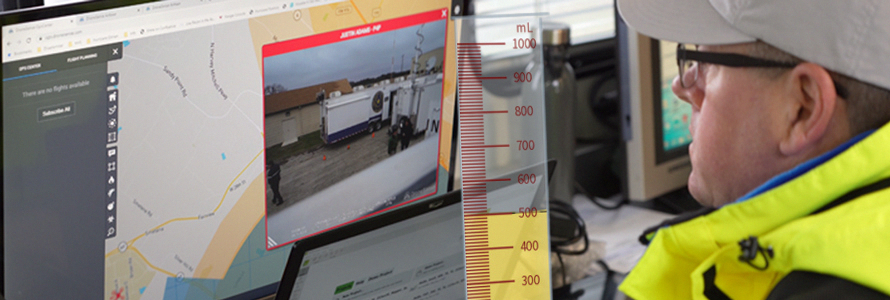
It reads 500,mL
